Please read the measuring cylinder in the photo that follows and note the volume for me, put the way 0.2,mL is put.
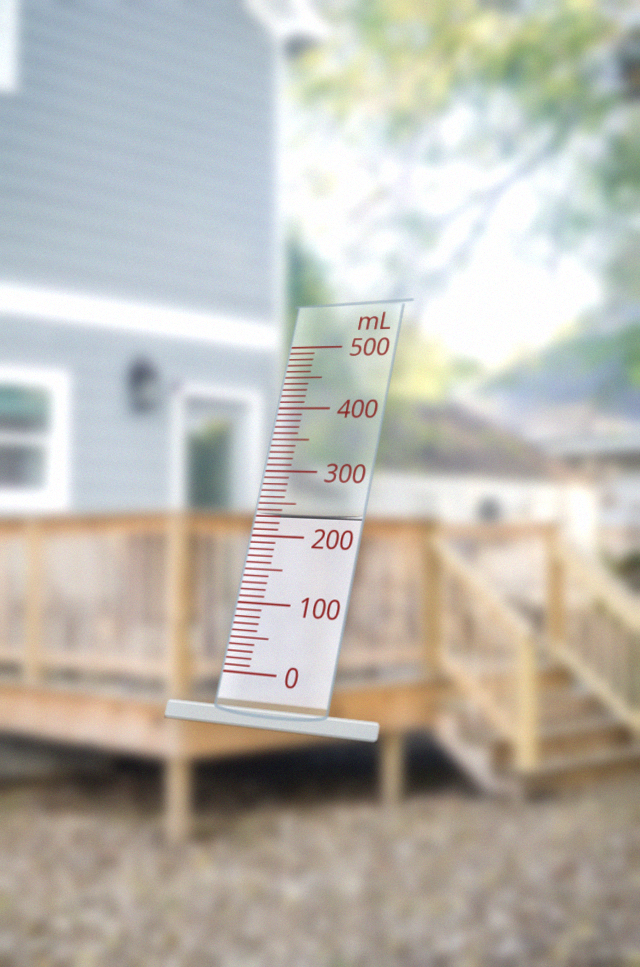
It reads 230,mL
